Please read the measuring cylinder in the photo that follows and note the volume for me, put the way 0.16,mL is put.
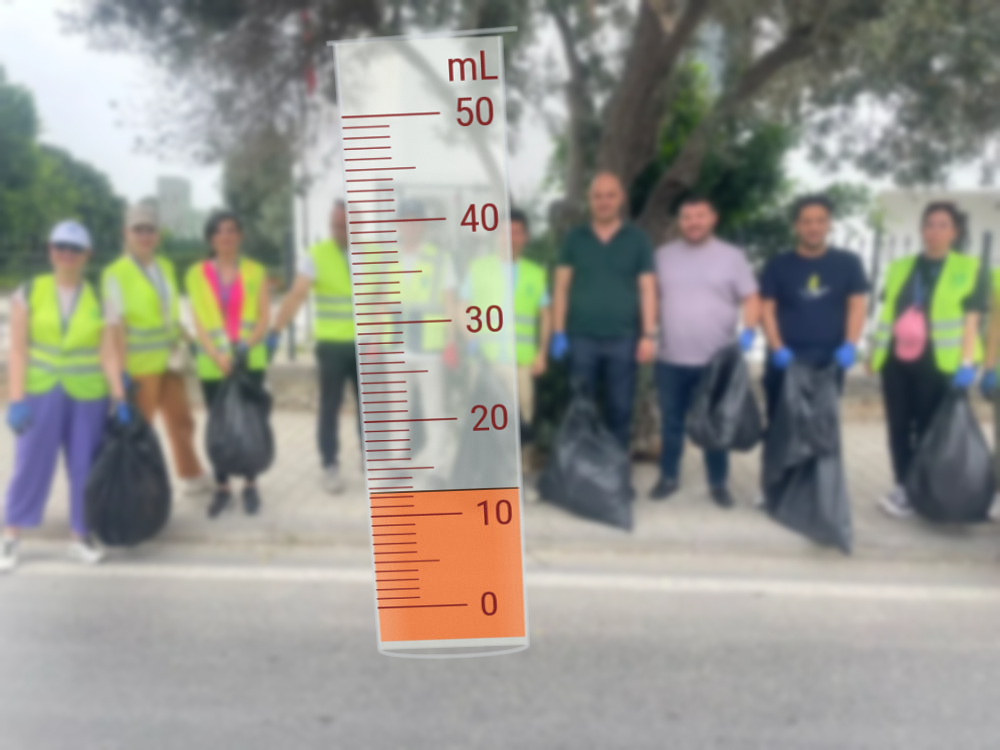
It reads 12.5,mL
